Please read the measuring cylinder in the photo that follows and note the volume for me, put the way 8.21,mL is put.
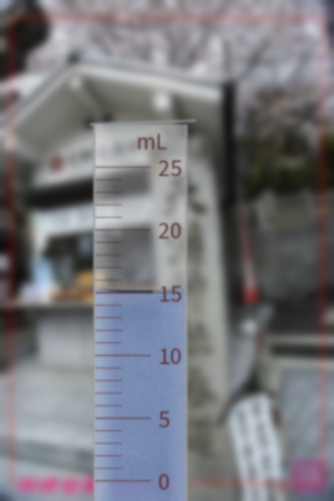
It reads 15,mL
